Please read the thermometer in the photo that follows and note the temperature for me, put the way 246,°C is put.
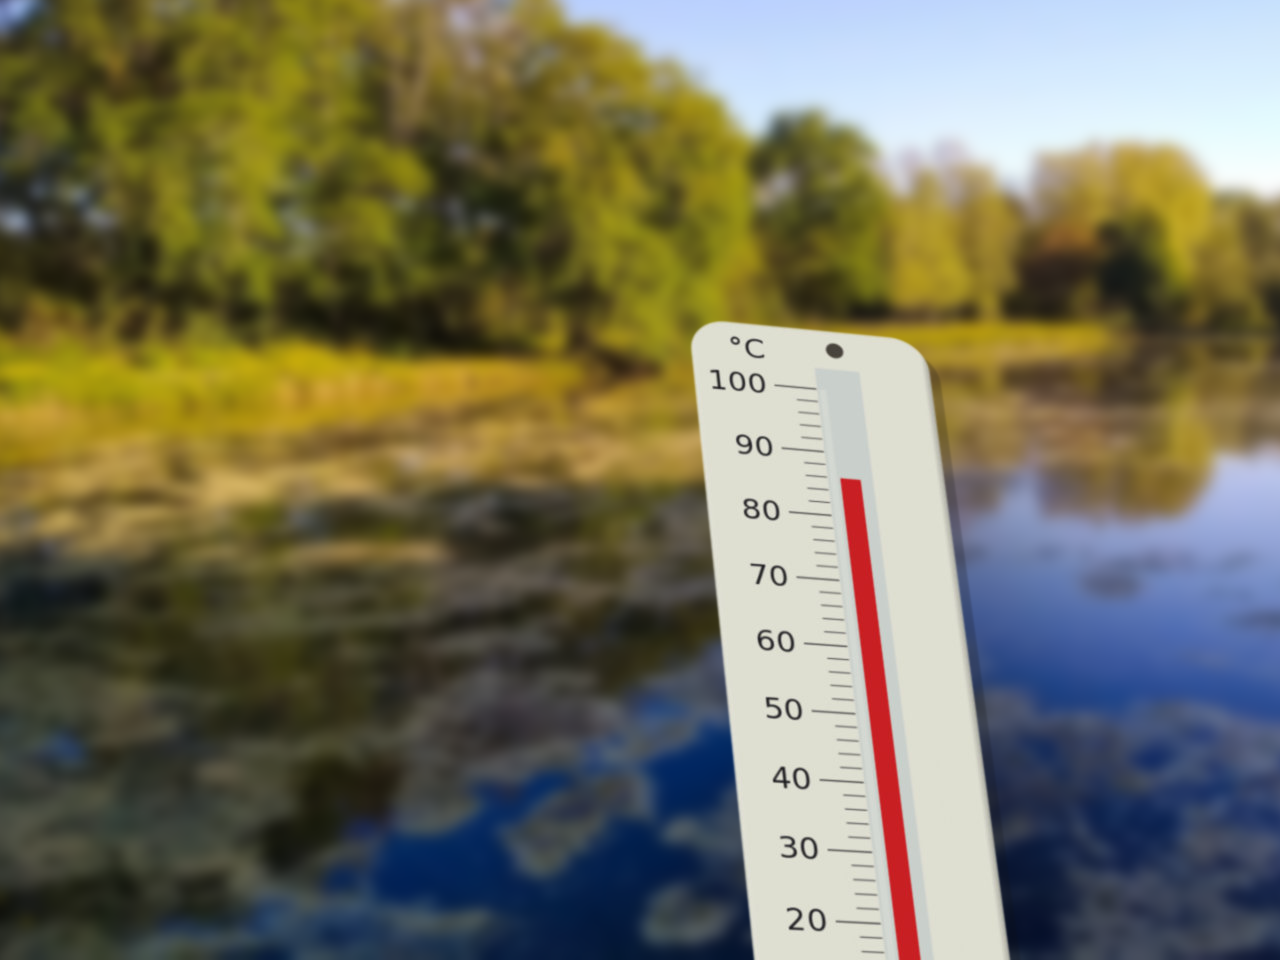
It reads 86,°C
